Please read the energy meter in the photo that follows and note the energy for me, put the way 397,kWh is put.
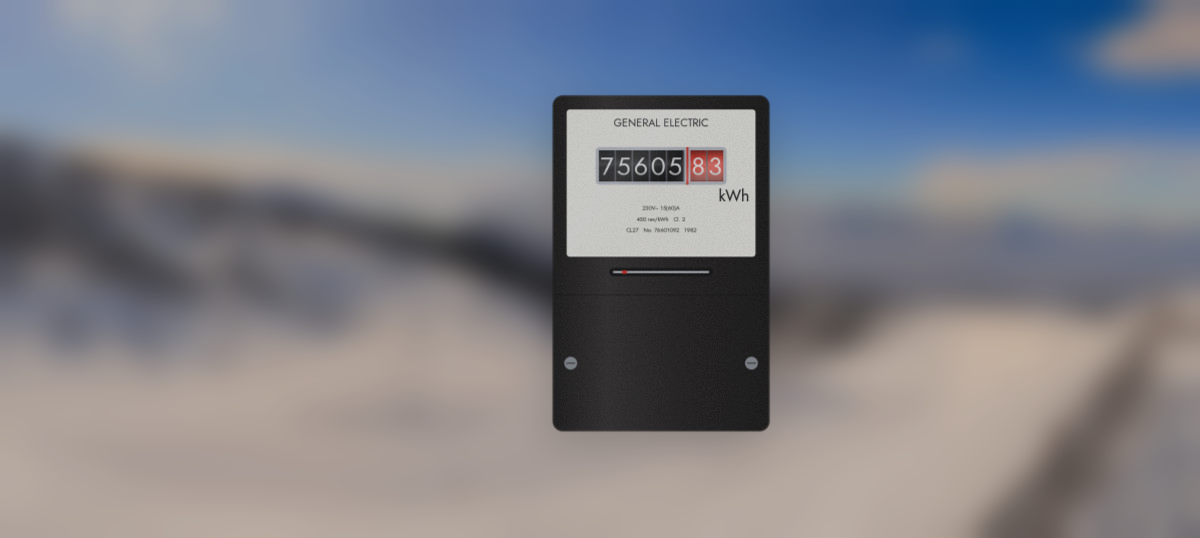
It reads 75605.83,kWh
